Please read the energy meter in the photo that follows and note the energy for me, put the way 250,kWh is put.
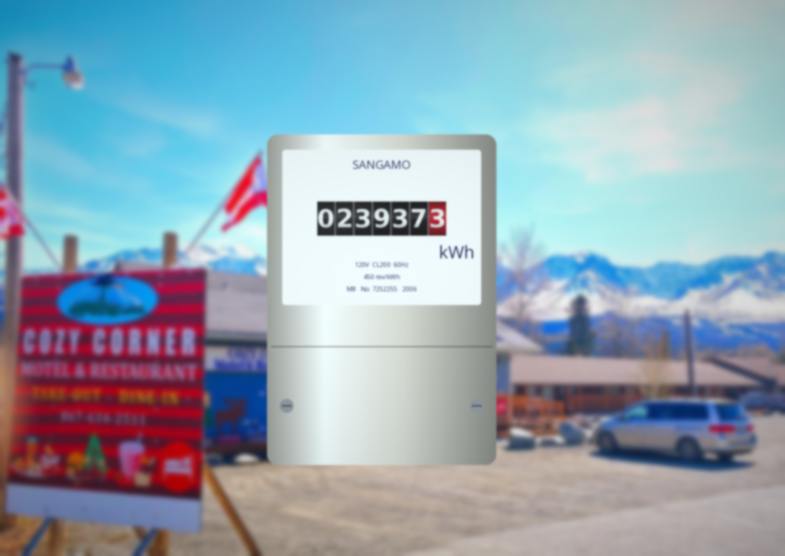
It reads 23937.3,kWh
